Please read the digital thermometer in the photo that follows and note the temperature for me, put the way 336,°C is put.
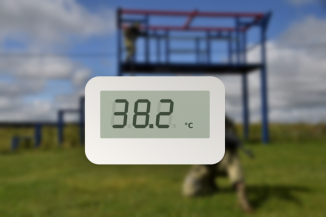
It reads 38.2,°C
